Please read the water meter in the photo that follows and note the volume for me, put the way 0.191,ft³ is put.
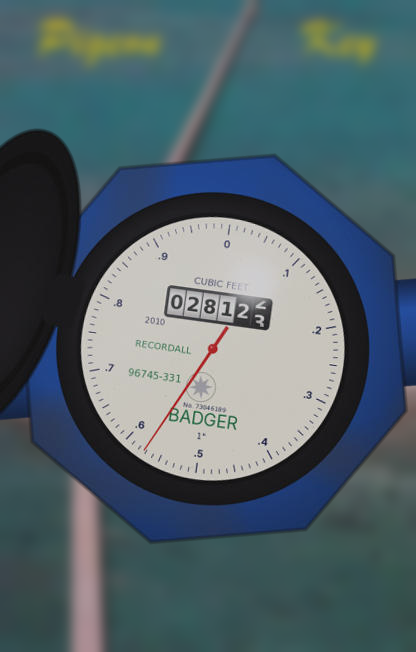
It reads 28122.57,ft³
